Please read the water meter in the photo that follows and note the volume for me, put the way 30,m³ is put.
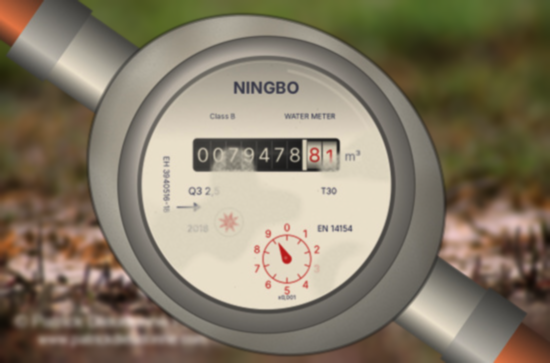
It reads 79478.809,m³
